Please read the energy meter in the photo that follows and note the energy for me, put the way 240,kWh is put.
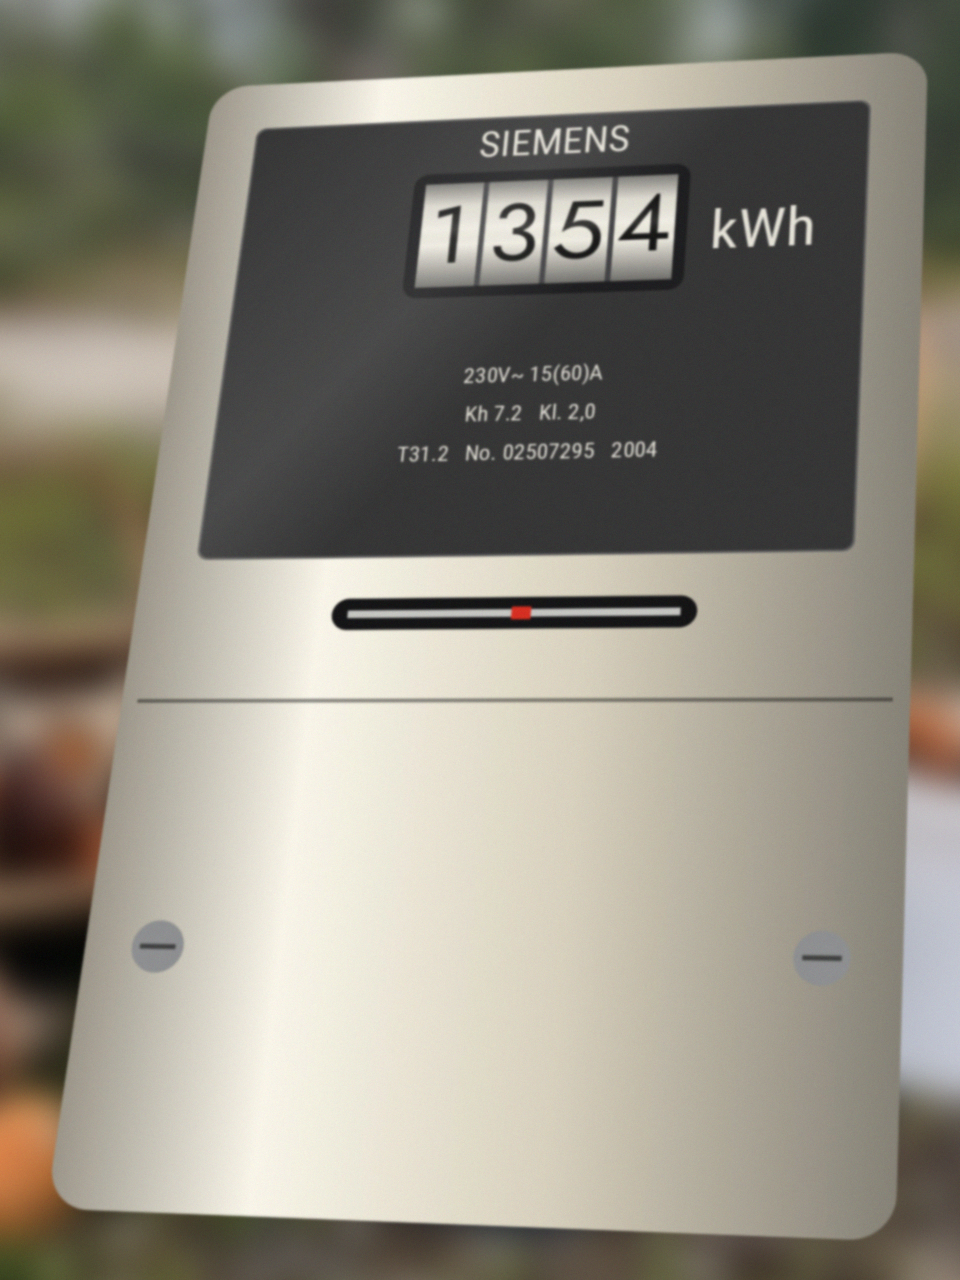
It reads 1354,kWh
